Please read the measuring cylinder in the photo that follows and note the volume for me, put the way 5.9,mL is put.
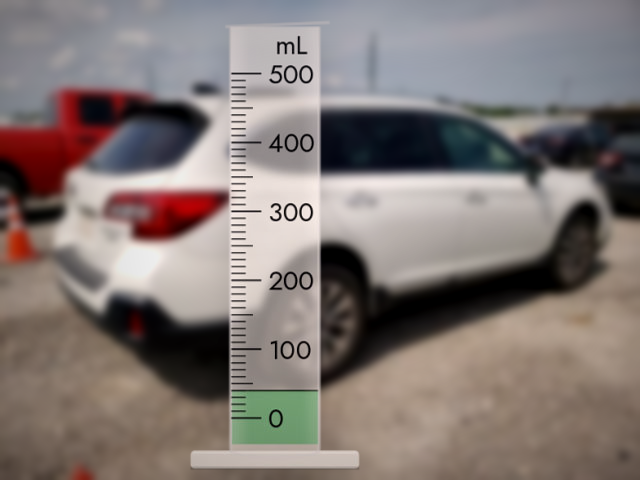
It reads 40,mL
